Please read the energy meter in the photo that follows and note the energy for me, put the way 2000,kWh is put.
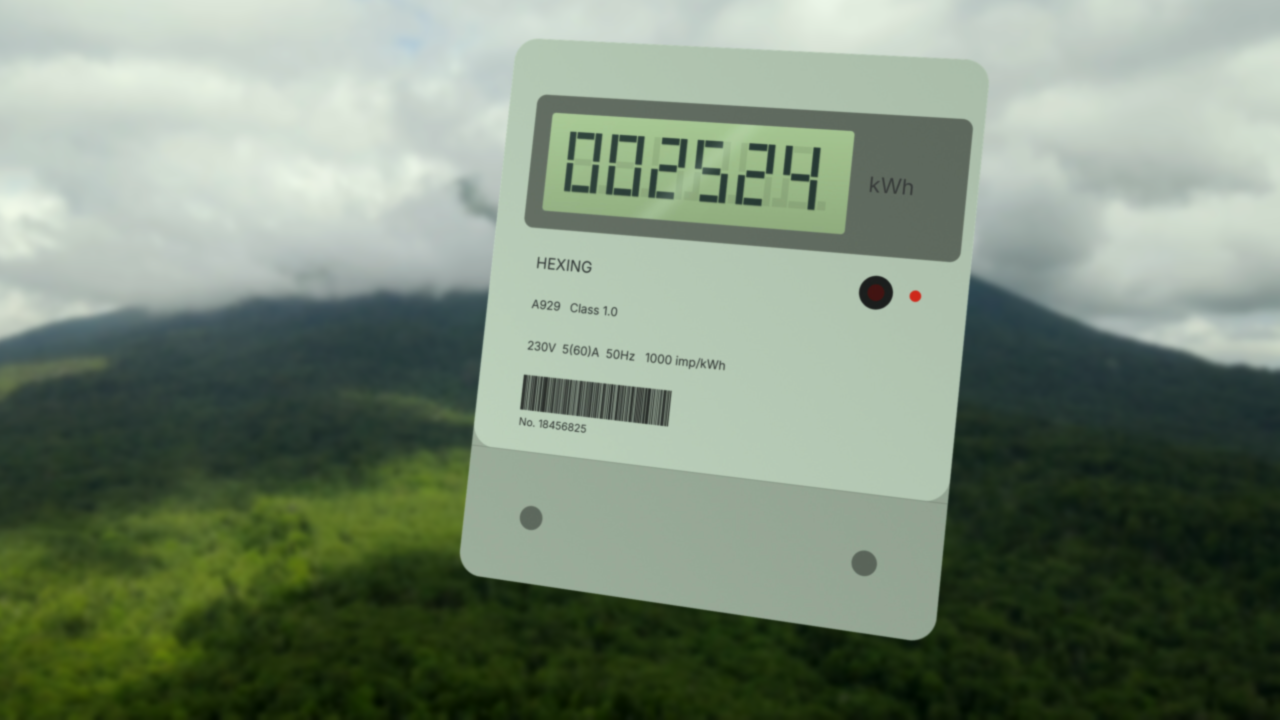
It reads 2524,kWh
